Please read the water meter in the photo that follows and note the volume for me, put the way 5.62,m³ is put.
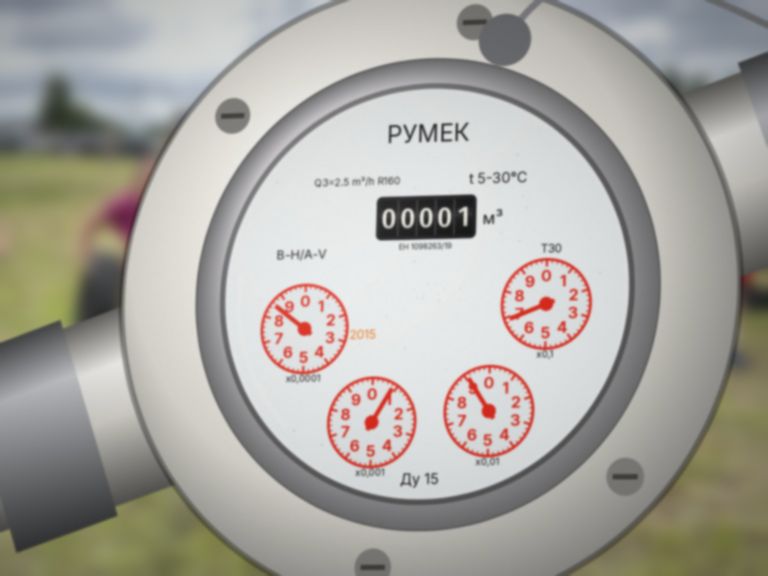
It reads 1.6908,m³
